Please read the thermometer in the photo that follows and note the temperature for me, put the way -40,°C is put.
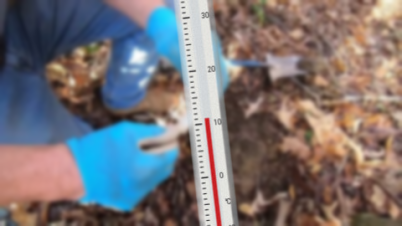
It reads 11,°C
